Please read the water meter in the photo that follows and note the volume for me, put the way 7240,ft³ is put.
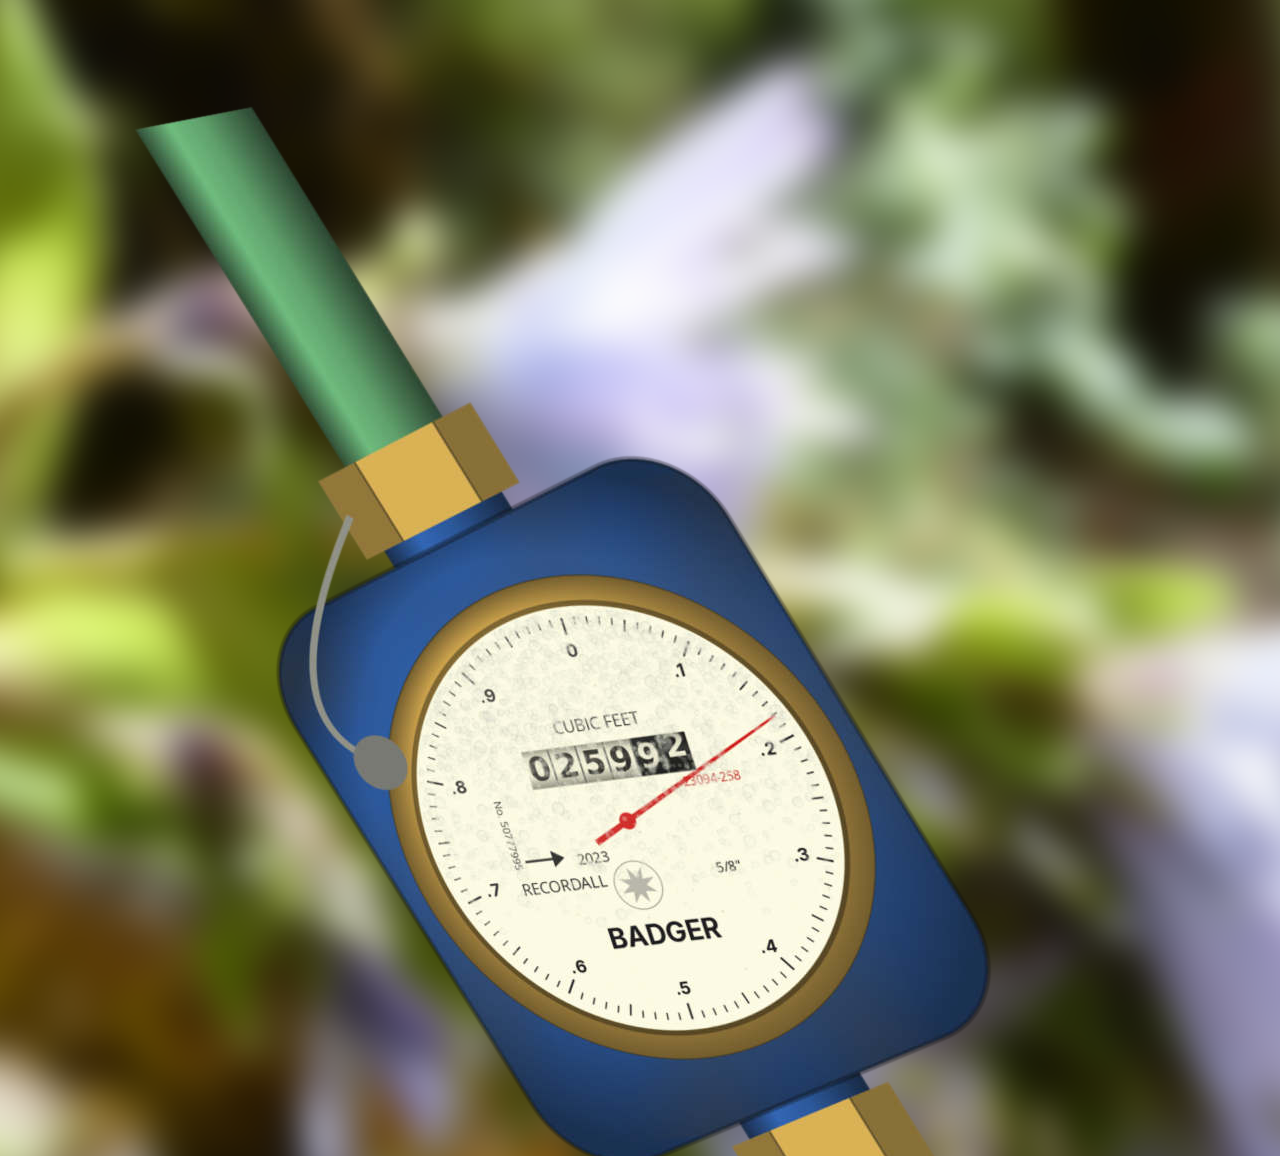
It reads 25992.18,ft³
